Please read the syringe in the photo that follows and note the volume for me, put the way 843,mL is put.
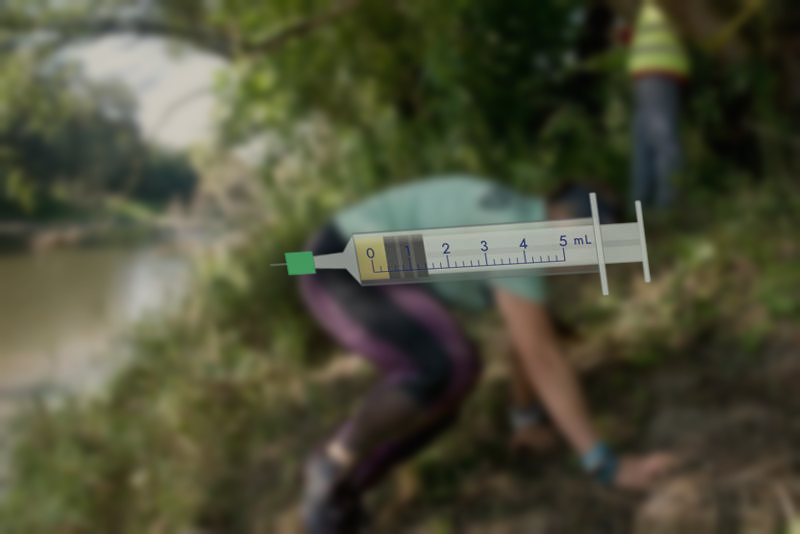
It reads 0.4,mL
